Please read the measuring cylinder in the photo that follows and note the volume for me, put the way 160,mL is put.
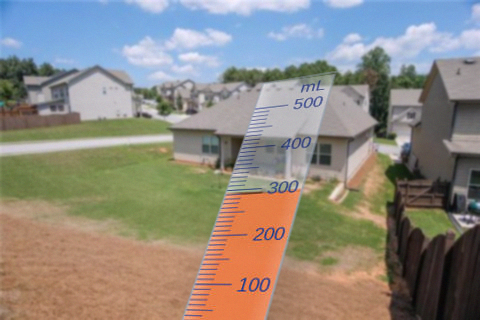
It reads 290,mL
